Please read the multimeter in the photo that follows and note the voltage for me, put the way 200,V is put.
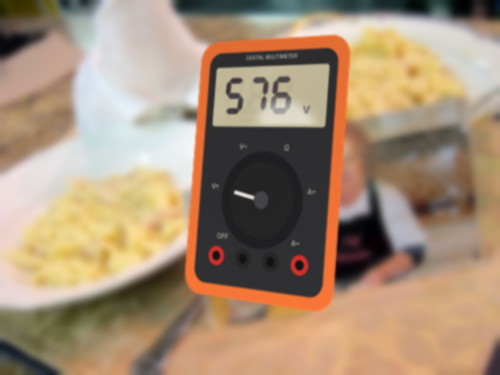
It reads 576,V
